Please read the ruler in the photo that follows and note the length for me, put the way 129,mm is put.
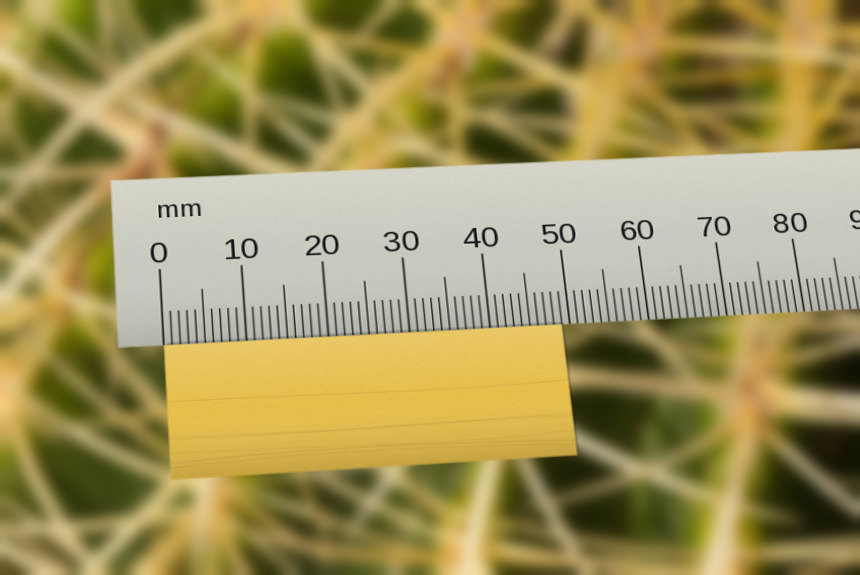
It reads 49,mm
